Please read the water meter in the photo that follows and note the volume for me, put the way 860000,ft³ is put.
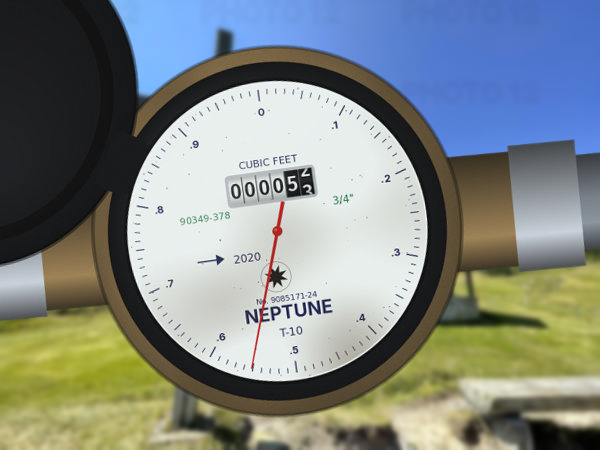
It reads 52.55,ft³
